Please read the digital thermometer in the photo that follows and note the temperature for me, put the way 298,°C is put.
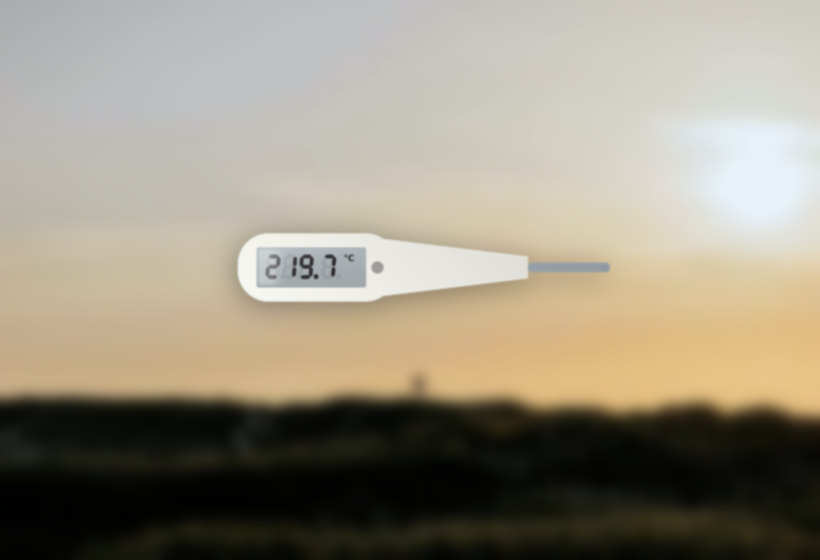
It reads 219.7,°C
